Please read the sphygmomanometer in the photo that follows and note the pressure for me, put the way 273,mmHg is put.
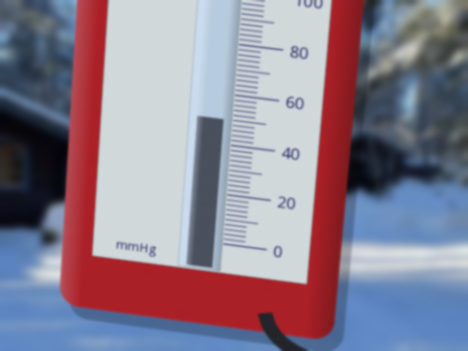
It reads 50,mmHg
